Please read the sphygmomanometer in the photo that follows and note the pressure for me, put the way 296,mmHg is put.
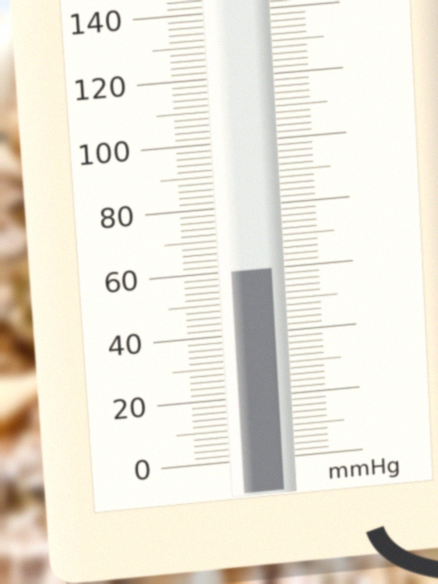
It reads 60,mmHg
